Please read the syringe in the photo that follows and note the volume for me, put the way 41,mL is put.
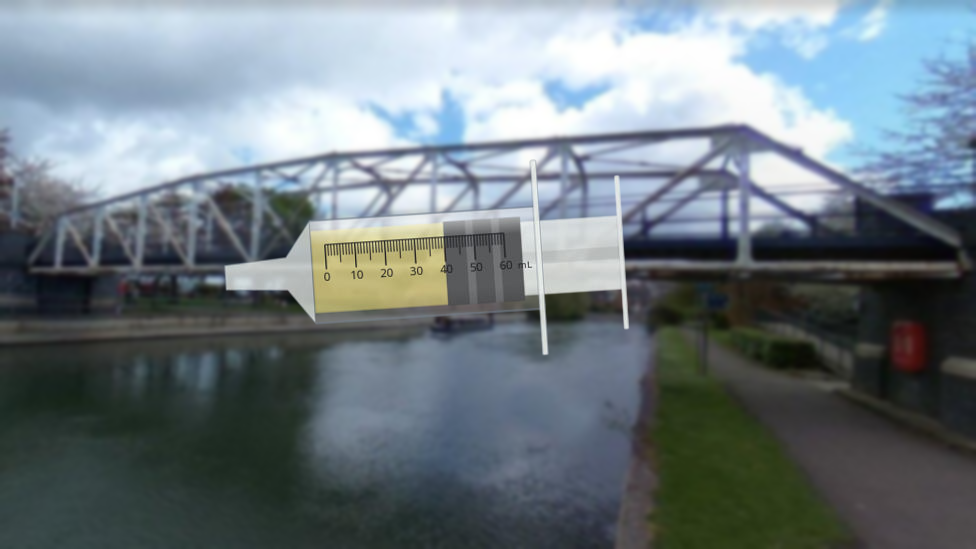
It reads 40,mL
